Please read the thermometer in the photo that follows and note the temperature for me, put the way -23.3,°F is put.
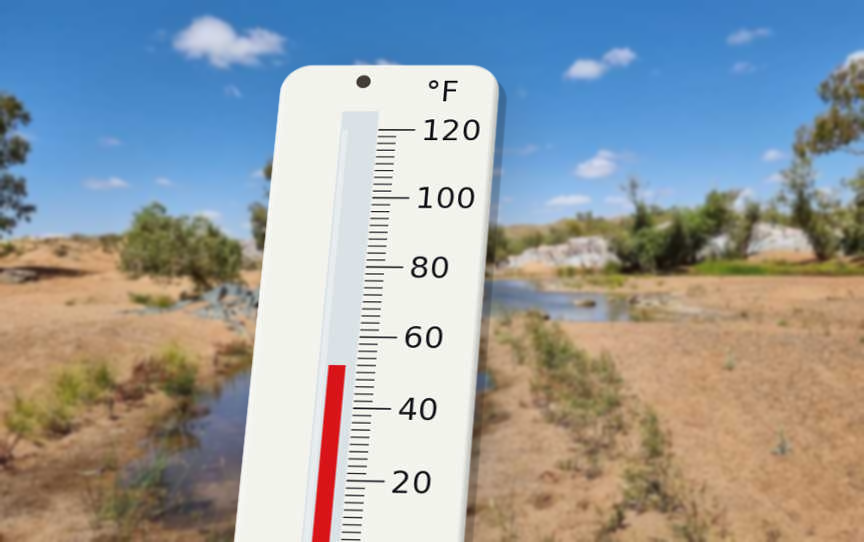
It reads 52,°F
